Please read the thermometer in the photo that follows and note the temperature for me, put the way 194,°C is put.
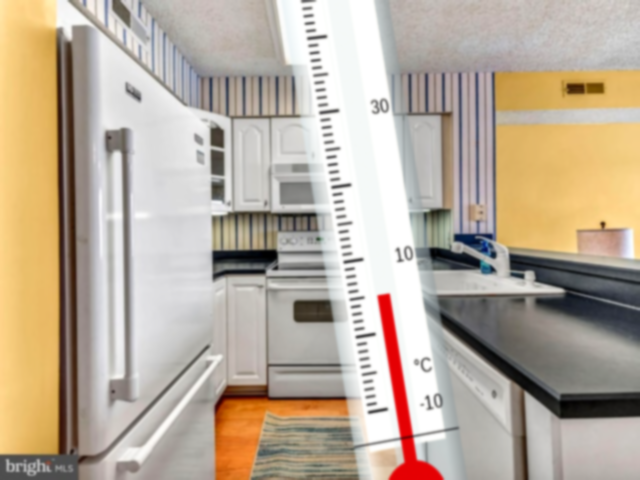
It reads 5,°C
